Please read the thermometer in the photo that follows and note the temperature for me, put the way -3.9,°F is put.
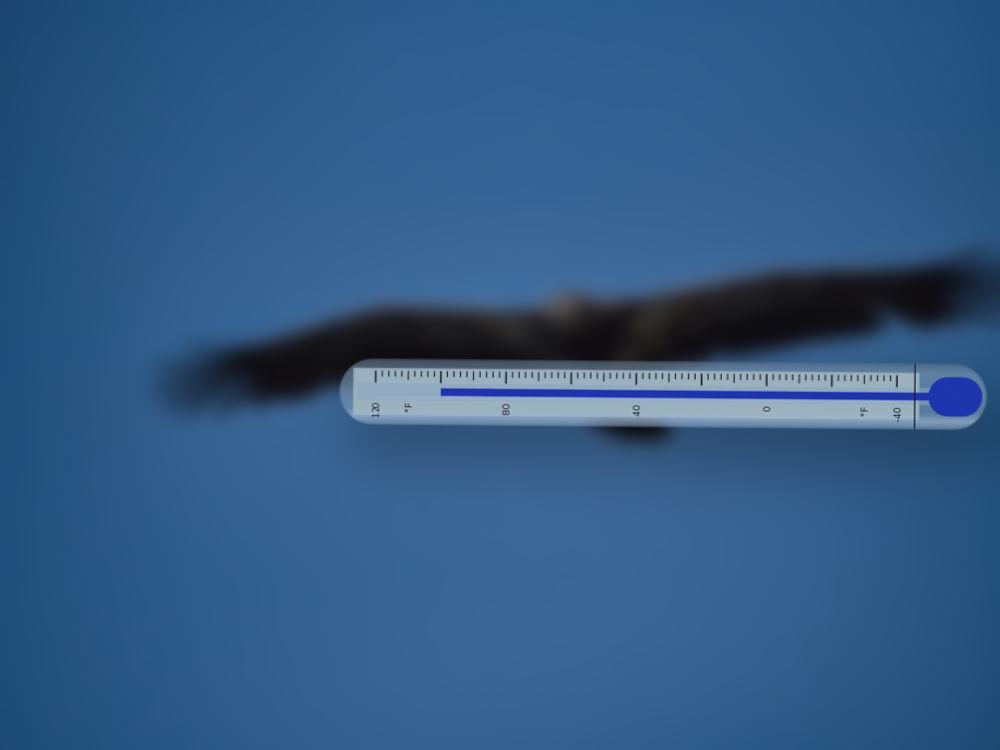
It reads 100,°F
